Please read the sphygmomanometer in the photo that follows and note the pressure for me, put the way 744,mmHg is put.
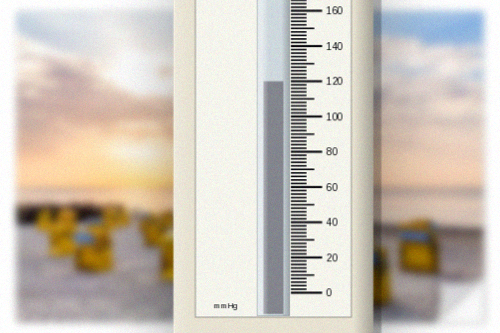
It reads 120,mmHg
